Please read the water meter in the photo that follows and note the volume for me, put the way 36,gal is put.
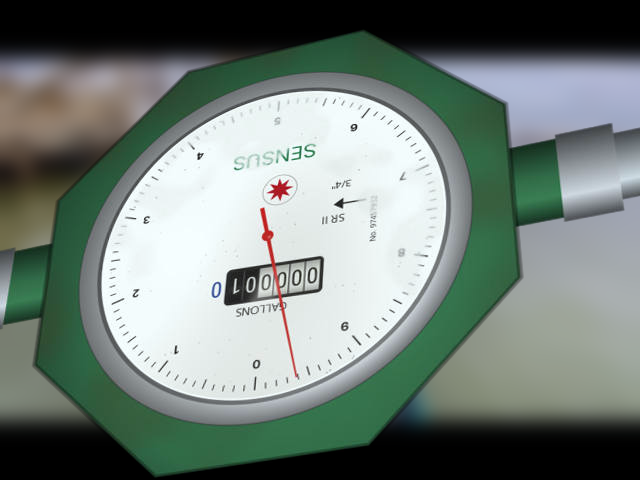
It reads 9.6,gal
